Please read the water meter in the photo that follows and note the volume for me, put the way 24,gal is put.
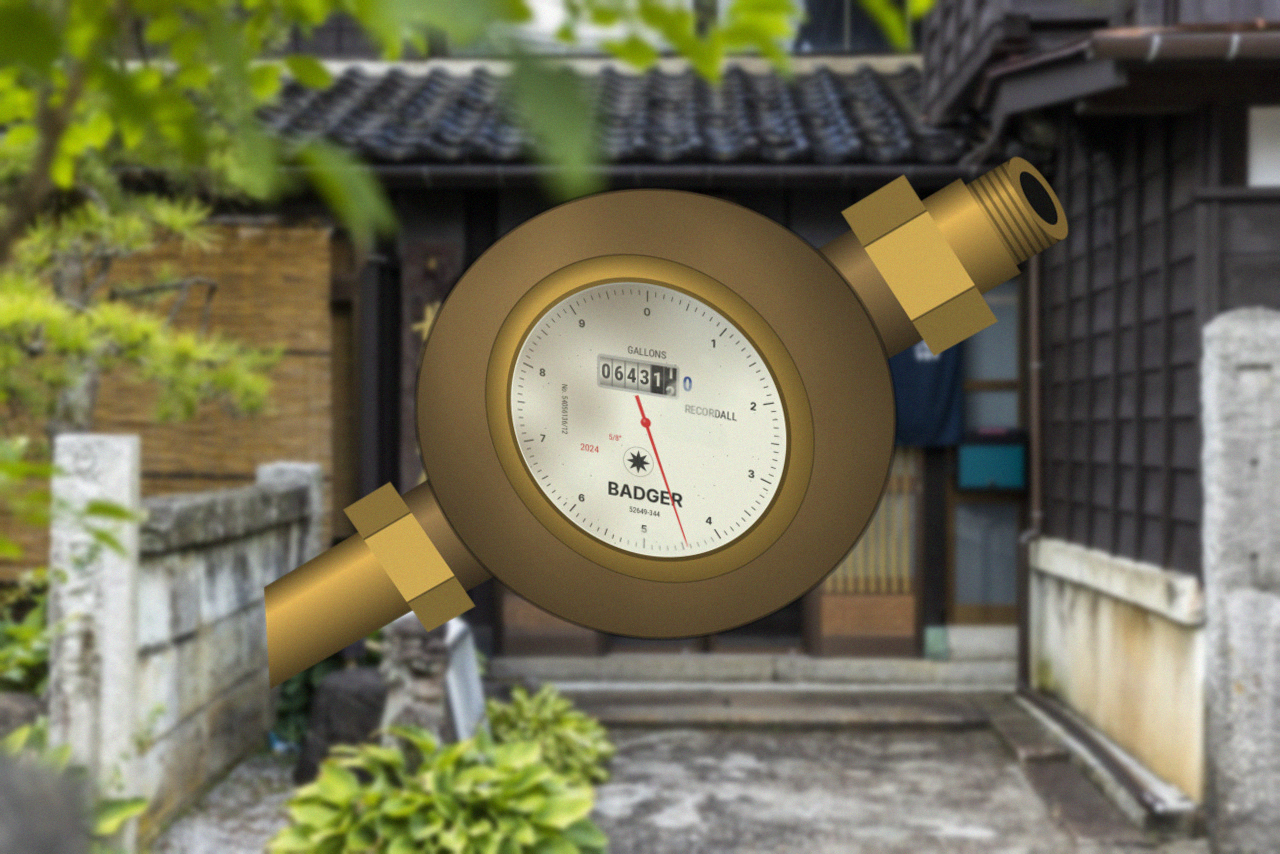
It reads 643114.4,gal
